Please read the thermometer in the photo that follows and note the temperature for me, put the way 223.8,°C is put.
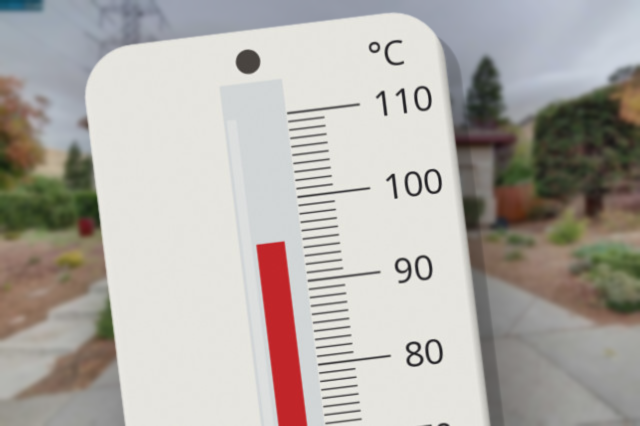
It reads 95,°C
